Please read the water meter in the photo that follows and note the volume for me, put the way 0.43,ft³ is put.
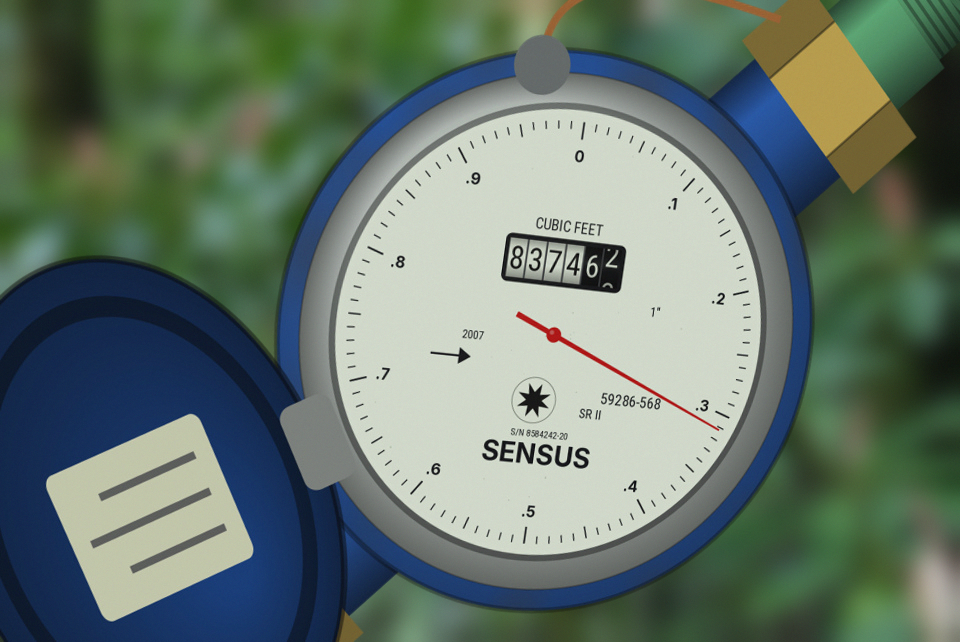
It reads 837462.31,ft³
